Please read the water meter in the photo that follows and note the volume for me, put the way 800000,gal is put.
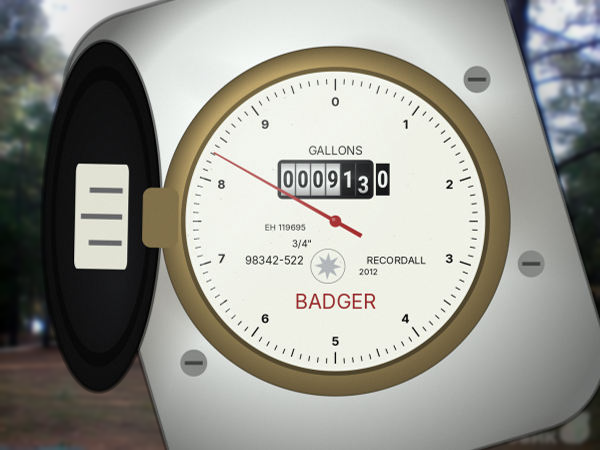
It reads 9128.3,gal
